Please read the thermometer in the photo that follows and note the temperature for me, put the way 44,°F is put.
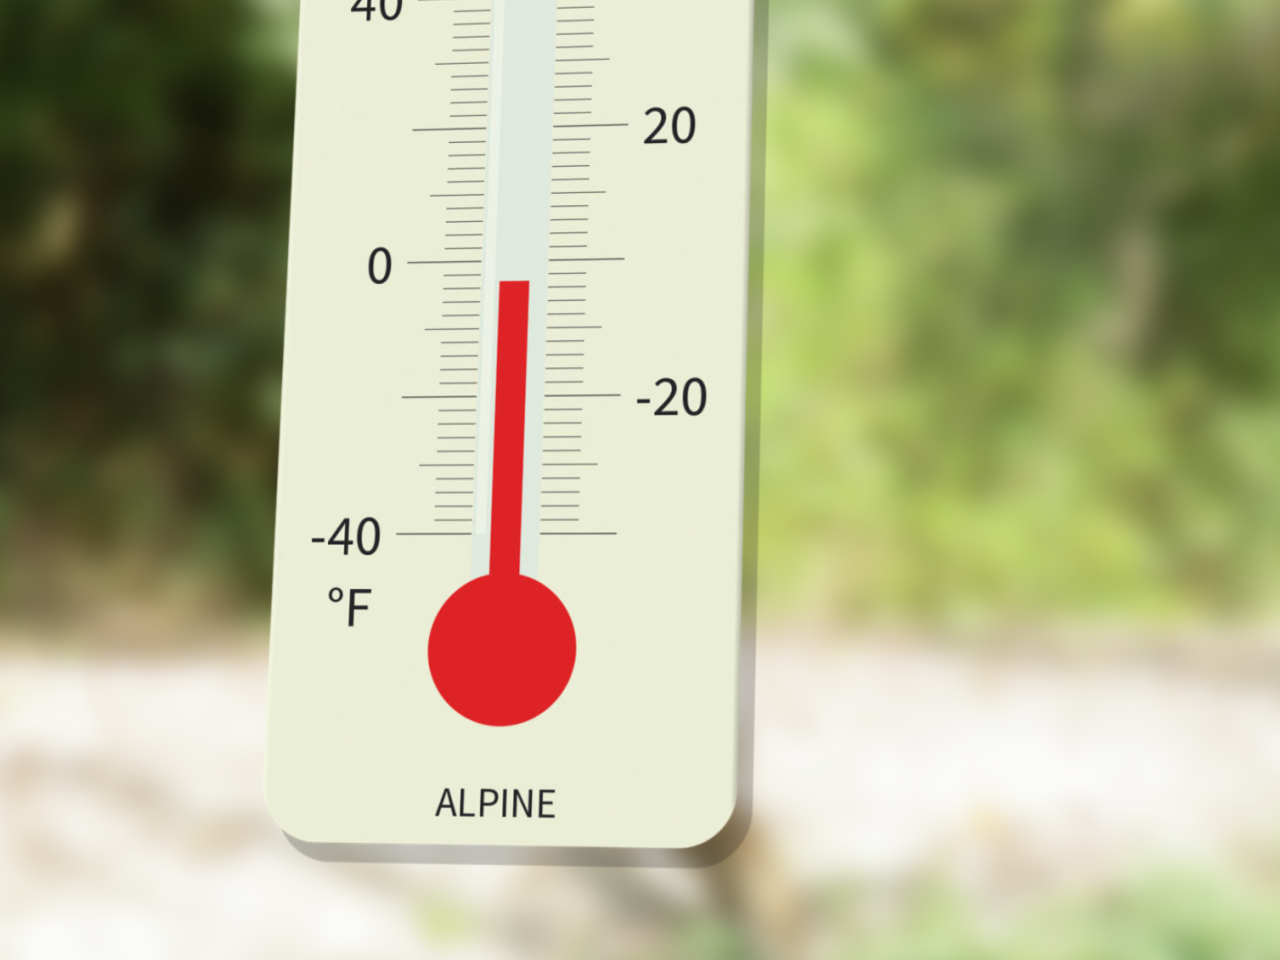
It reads -3,°F
